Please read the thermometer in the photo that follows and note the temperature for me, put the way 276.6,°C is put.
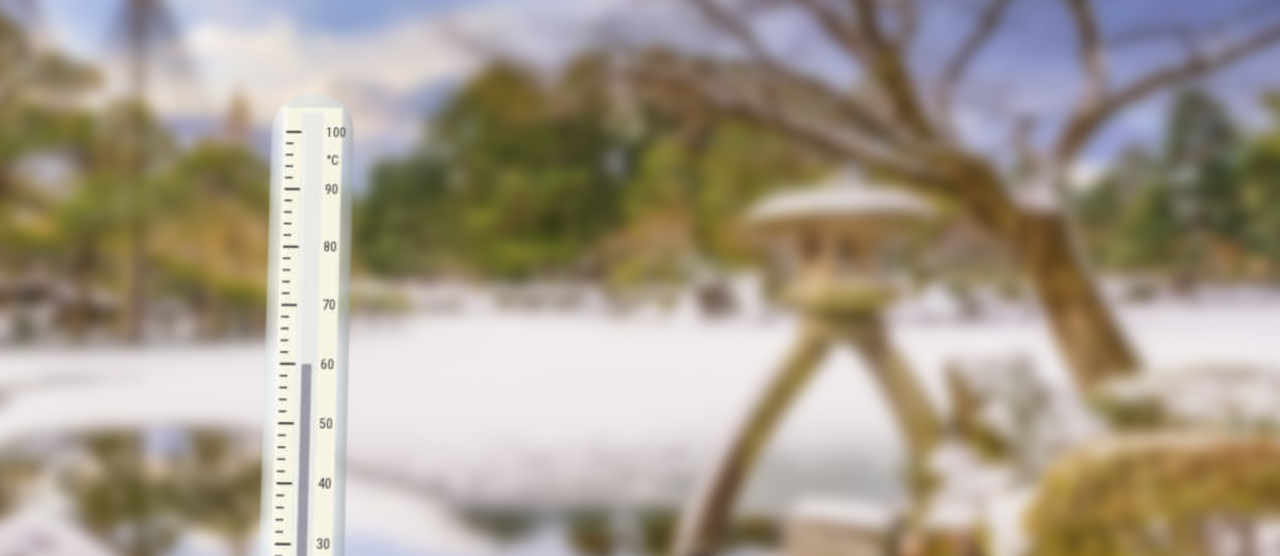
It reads 60,°C
